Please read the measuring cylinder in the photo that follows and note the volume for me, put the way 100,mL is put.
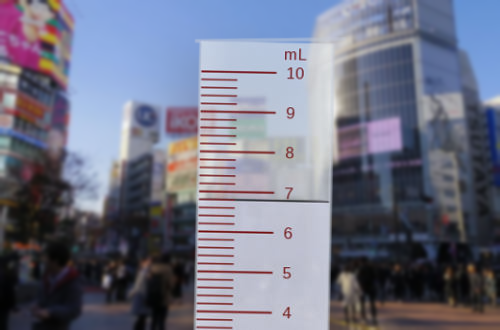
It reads 6.8,mL
